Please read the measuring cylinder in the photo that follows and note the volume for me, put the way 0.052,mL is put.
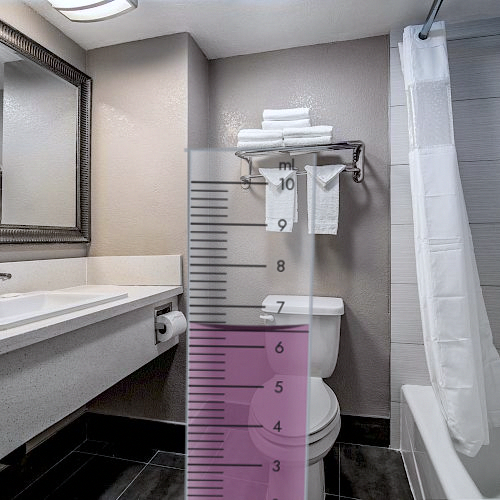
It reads 6.4,mL
